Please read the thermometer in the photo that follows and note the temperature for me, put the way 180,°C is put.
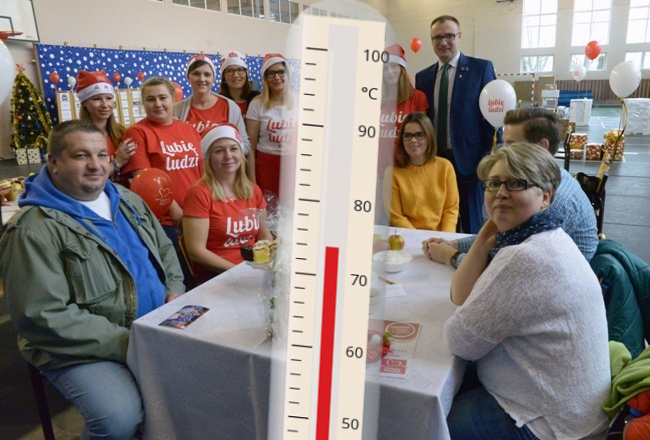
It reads 74,°C
